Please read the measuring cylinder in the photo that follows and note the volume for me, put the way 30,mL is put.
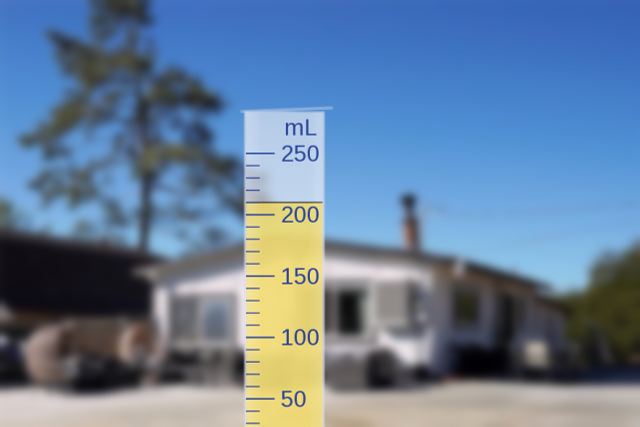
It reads 210,mL
